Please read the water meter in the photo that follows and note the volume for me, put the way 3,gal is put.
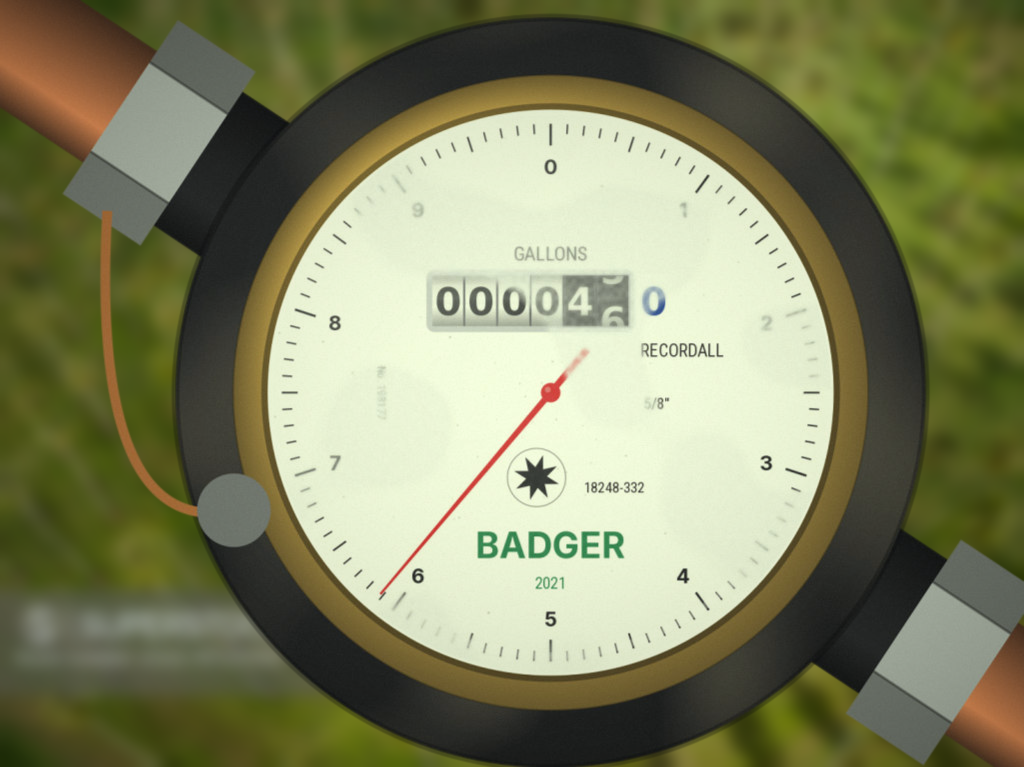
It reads 456.1,gal
